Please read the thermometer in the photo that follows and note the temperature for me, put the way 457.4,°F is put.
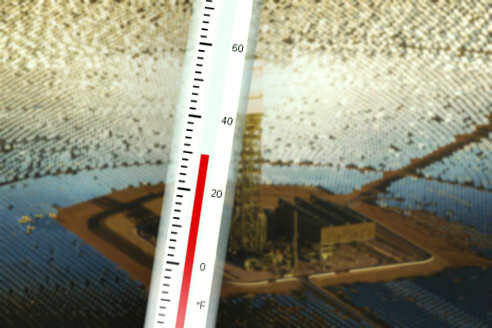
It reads 30,°F
